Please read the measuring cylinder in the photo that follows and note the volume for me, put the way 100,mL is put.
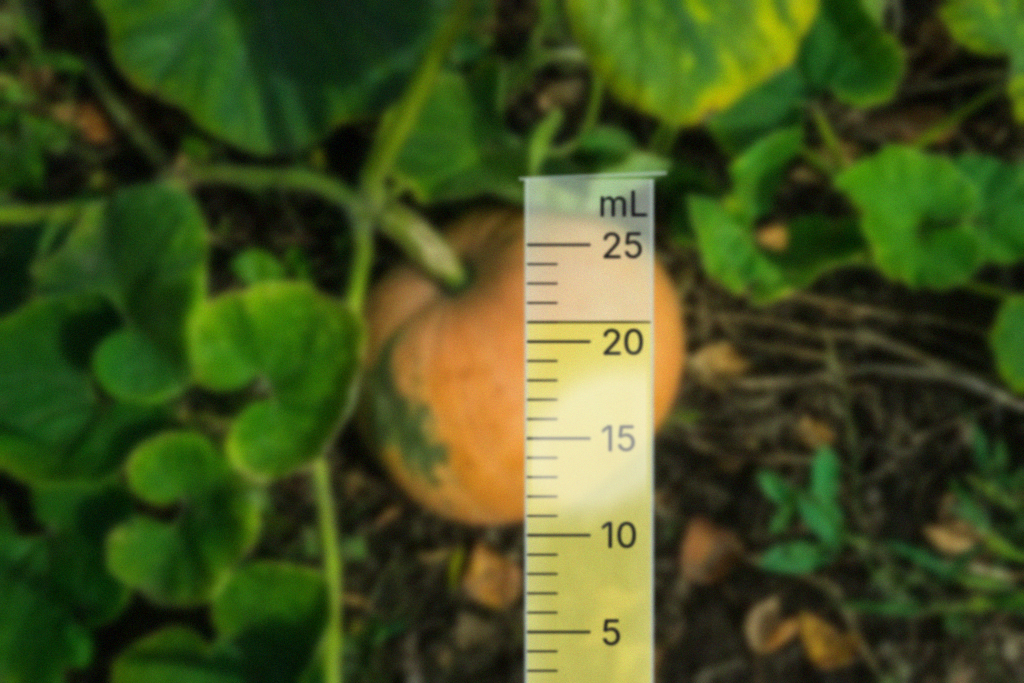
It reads 21,mL
